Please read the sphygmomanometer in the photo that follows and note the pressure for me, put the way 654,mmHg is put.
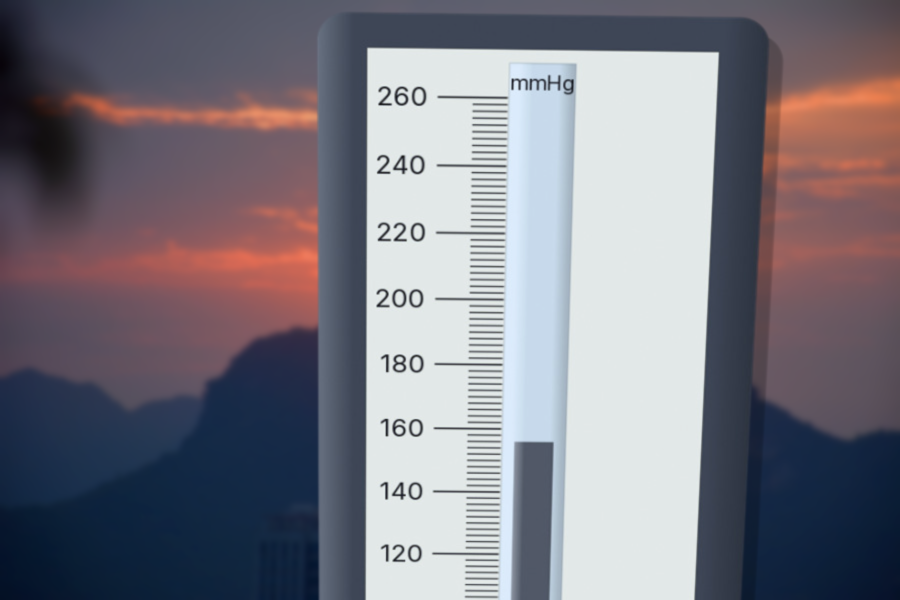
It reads 156,mmHg
